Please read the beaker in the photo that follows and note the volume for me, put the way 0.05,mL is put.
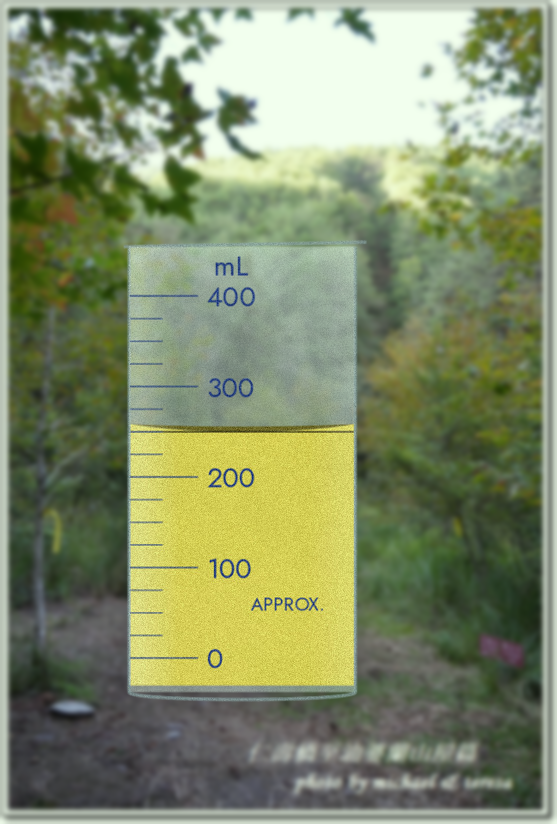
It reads 250,mL
